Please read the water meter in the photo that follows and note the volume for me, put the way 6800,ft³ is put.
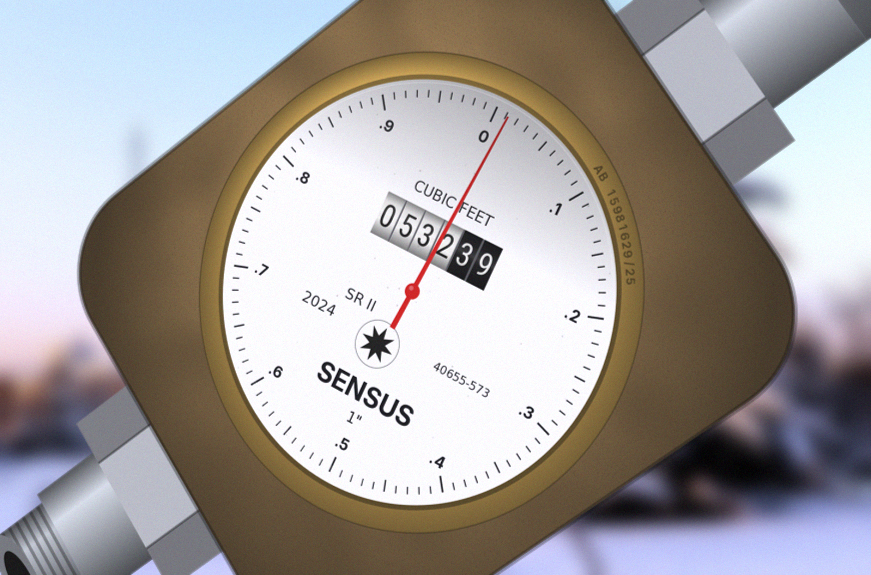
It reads 53239.01,ft³
